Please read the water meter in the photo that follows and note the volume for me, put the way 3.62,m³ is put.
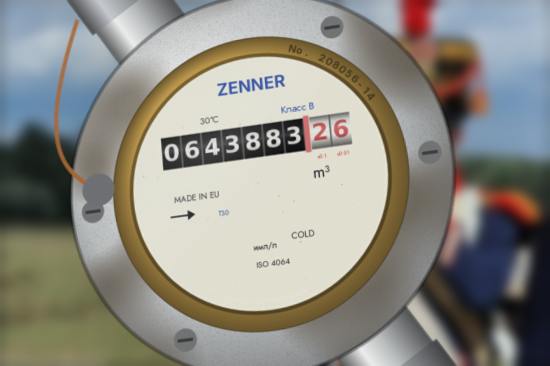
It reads 643883.26,m³
